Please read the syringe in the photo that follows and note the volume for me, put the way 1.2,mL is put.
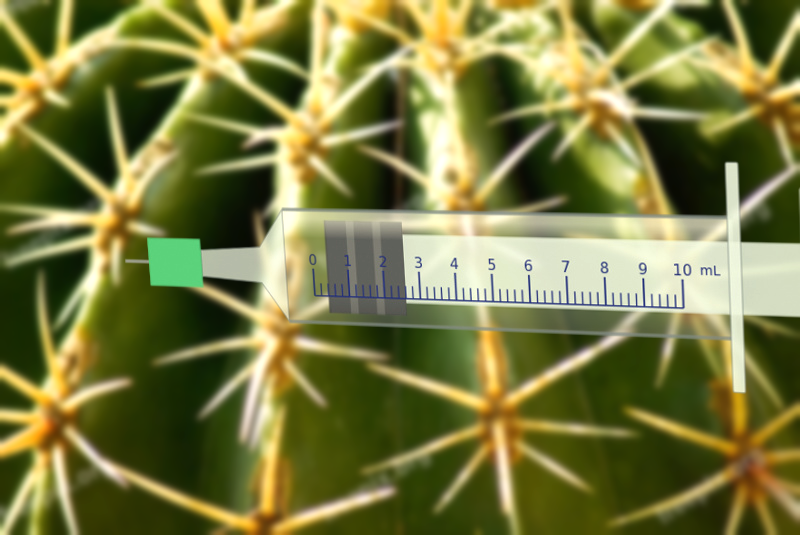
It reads 0.4,mL
